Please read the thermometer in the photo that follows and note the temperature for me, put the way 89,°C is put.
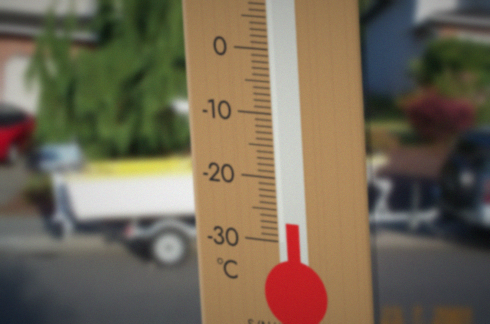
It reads -27,°C
